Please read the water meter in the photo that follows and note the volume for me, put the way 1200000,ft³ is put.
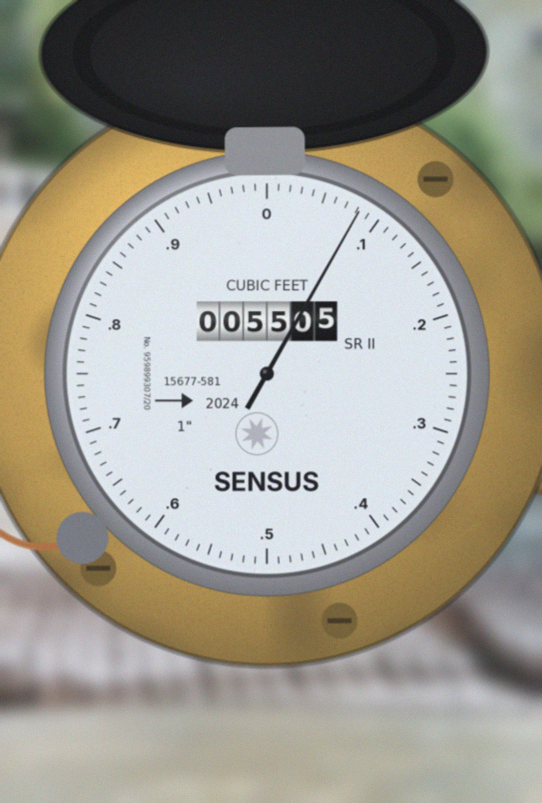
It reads 5505.08,ft³
